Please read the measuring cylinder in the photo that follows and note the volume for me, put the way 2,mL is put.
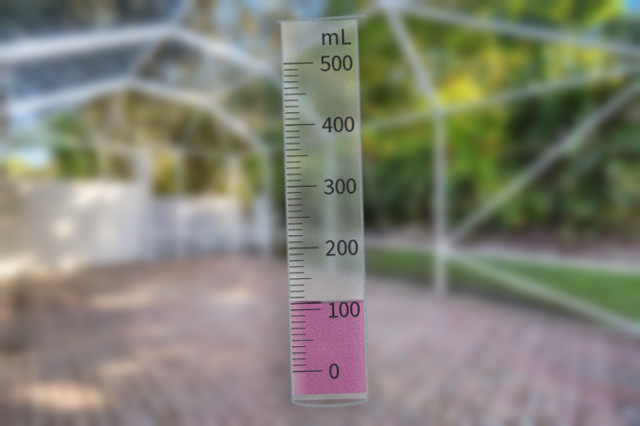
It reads 110,mL
